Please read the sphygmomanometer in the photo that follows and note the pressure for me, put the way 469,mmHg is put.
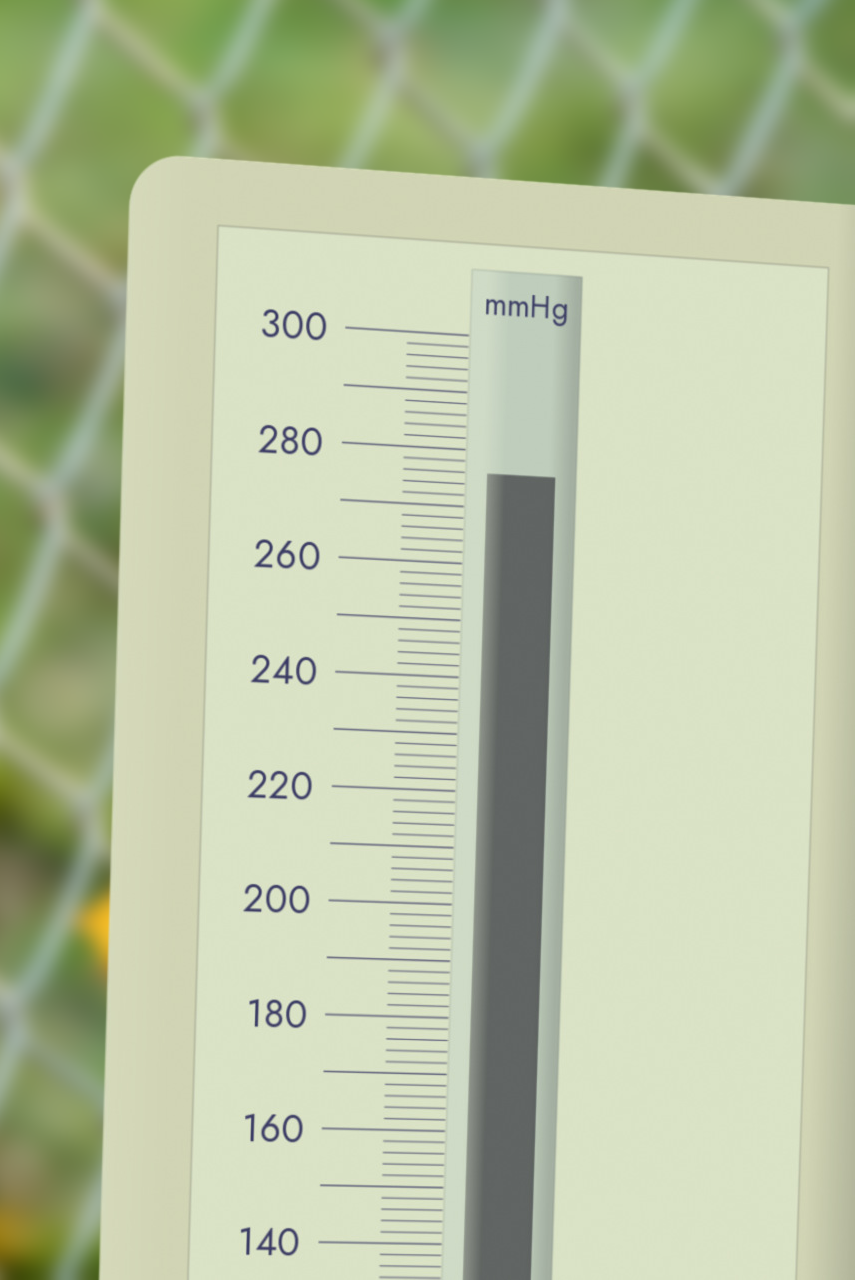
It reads 276,mmHg
